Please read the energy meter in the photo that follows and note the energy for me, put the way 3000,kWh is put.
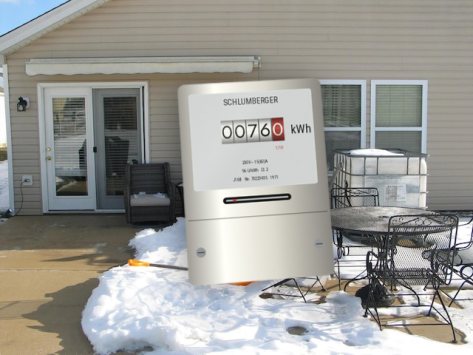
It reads 76.0,kWh
